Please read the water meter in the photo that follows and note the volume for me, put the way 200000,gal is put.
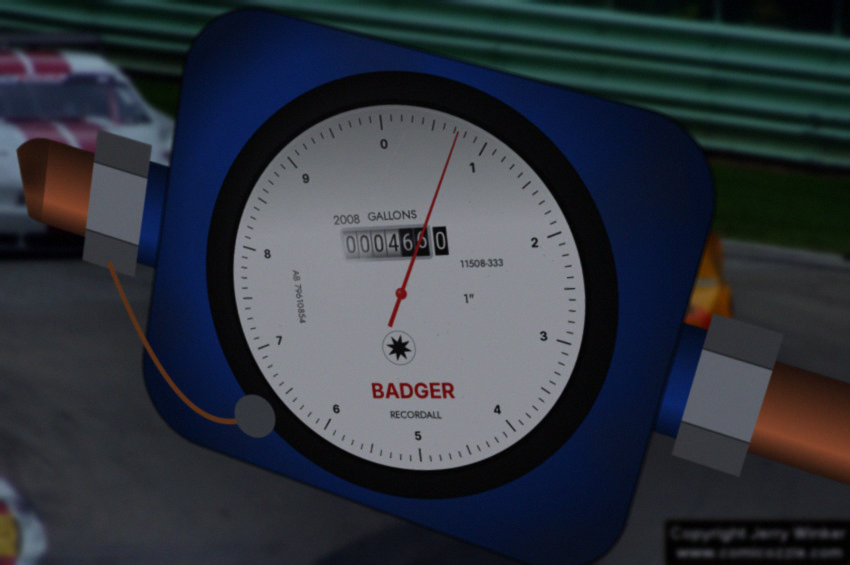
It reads 4660.7,gal
